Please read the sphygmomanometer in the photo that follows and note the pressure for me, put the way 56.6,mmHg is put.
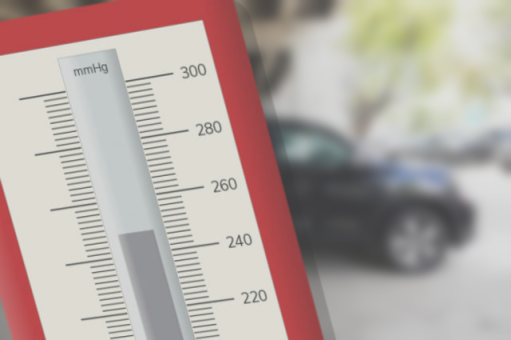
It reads 248,mmHg
